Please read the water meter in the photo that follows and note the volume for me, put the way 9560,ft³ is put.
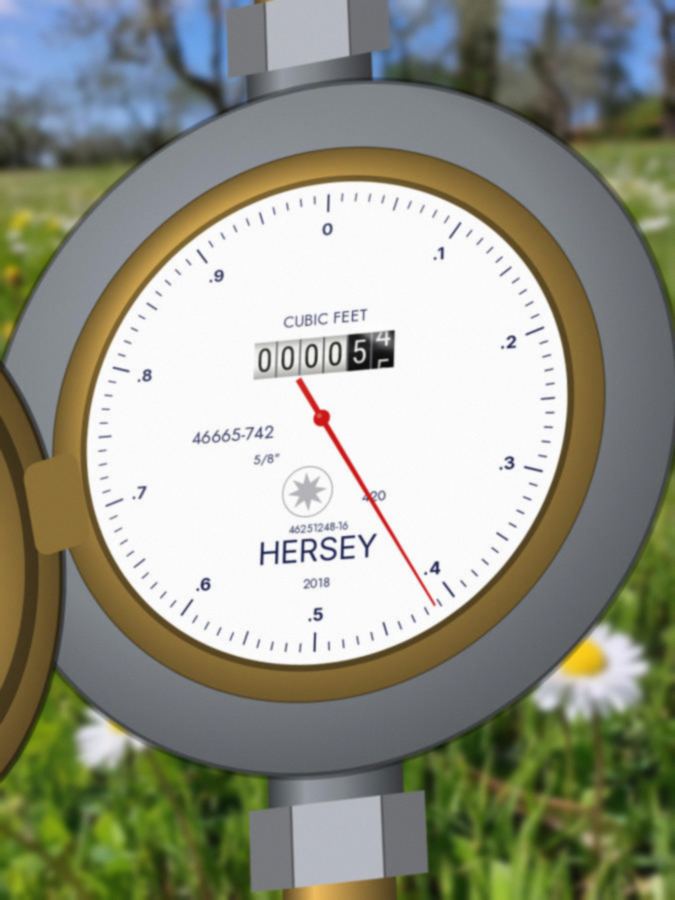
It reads 54.41,ft³
